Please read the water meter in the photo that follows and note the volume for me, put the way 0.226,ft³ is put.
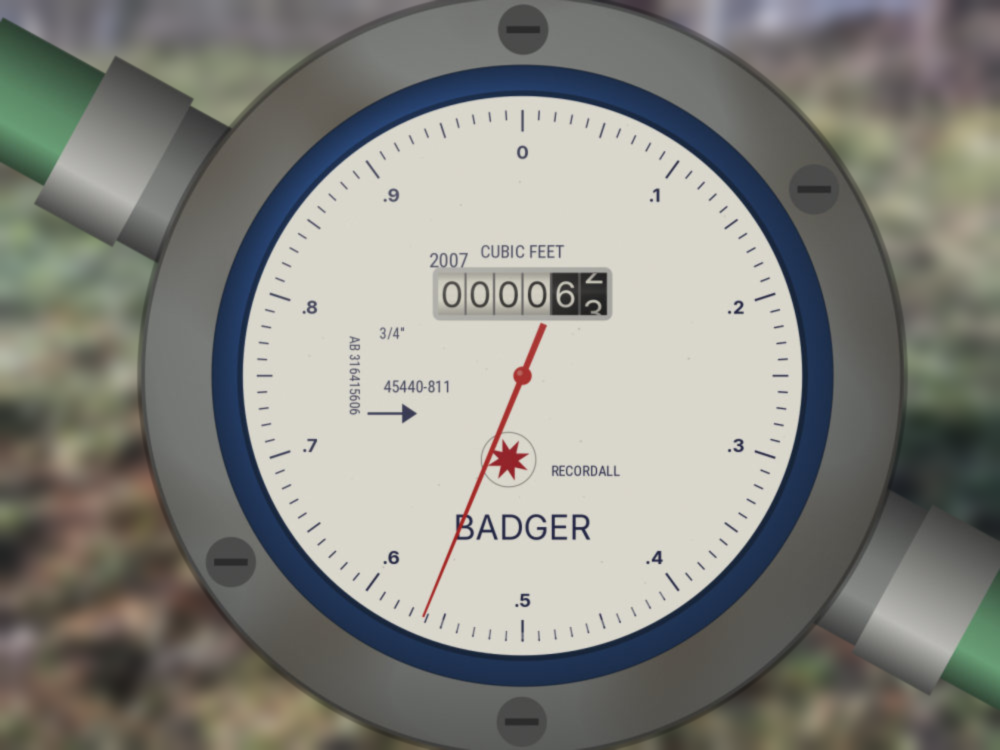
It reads 62.56,ft³
